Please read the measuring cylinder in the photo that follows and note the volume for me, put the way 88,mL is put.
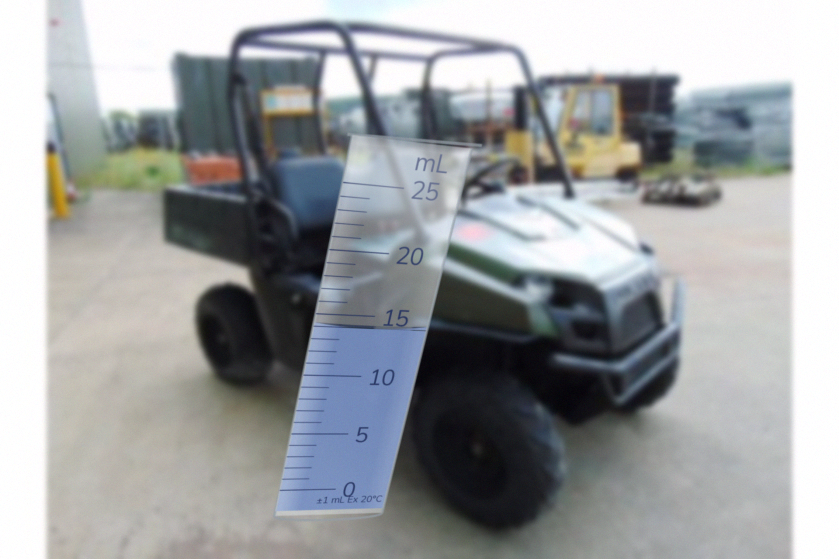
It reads 14,mL
